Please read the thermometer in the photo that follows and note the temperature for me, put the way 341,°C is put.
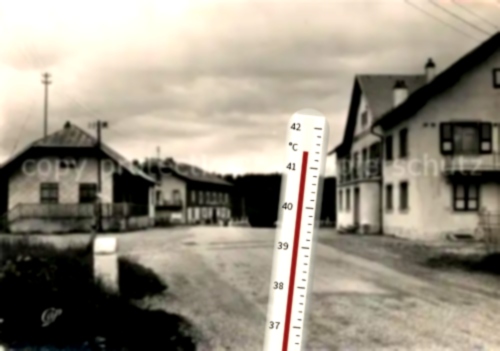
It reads 41.4,°C
